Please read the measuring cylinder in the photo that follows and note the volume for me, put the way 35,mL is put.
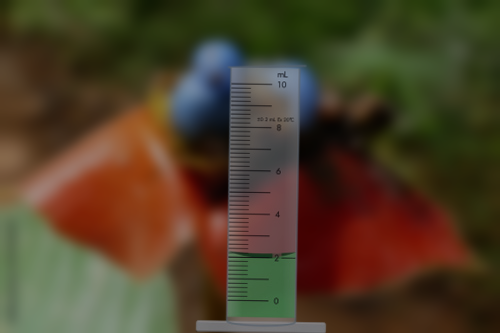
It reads 2,mL
